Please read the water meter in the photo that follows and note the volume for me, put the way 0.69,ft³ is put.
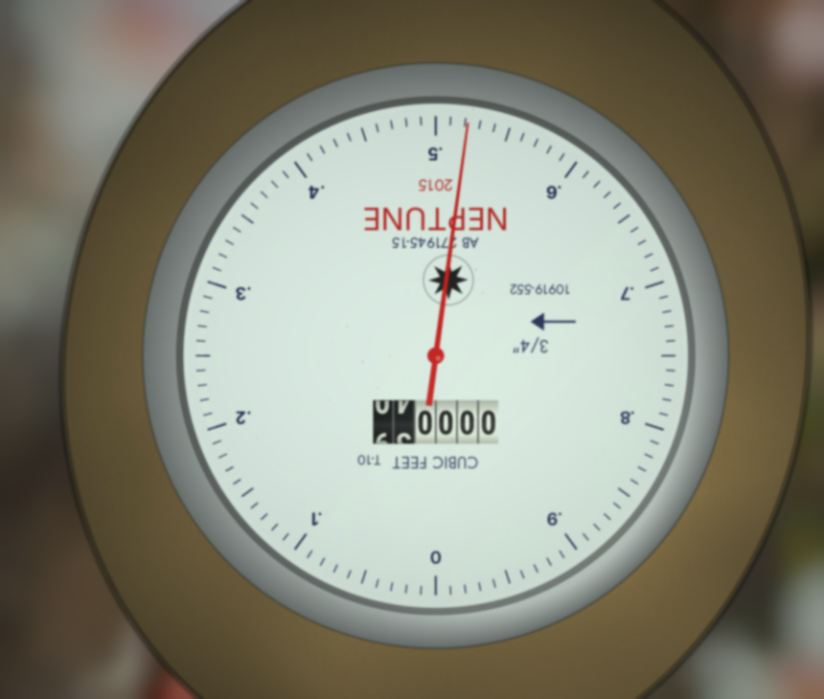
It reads 39.52,ft³
